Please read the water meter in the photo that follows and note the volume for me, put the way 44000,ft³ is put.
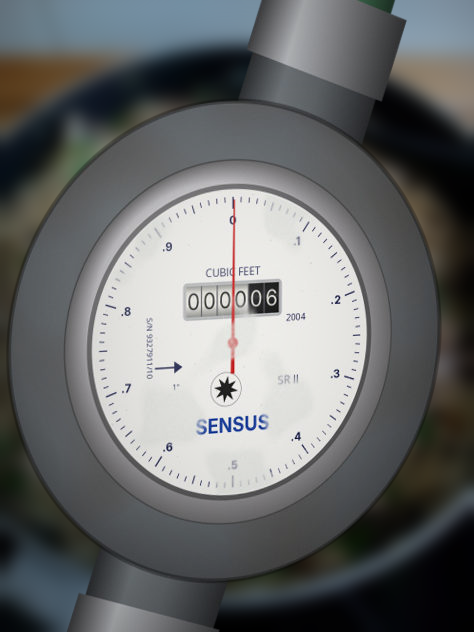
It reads 6.00,ft³
